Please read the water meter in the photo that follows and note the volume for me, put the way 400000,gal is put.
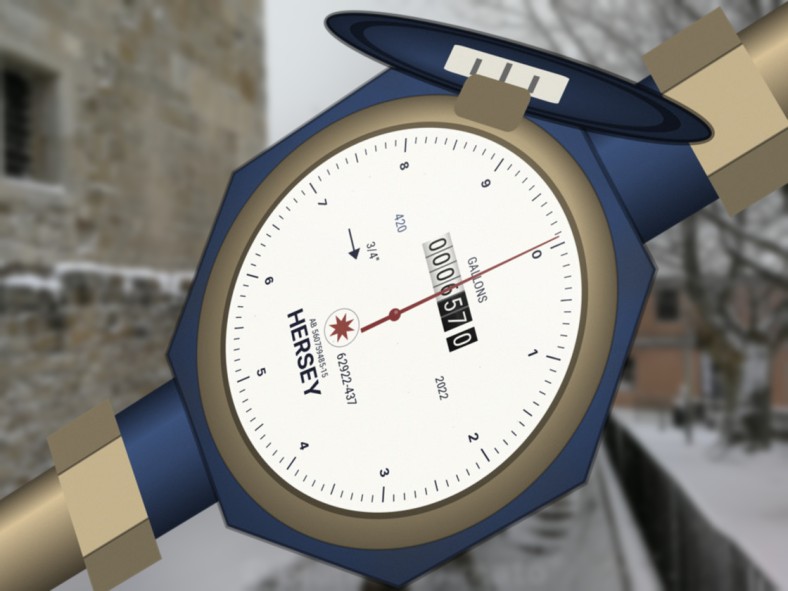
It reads 6569.9,gal
